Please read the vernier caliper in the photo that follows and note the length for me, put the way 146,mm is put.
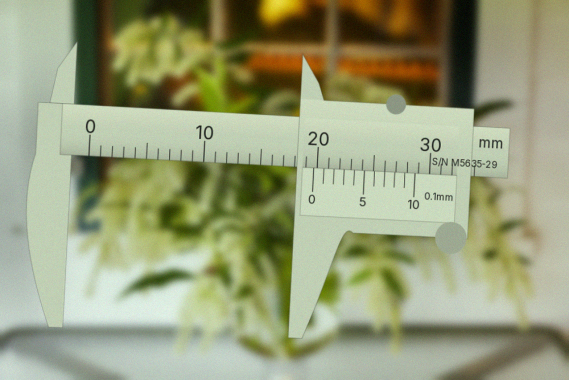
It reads 19.7,mm
